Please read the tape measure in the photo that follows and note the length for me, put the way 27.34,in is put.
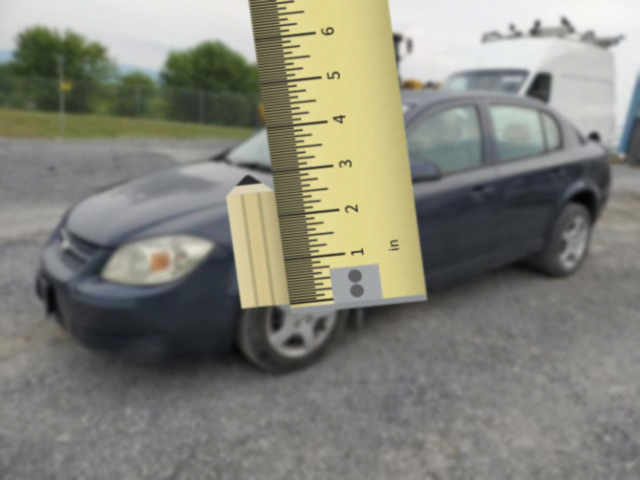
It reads 3,in
